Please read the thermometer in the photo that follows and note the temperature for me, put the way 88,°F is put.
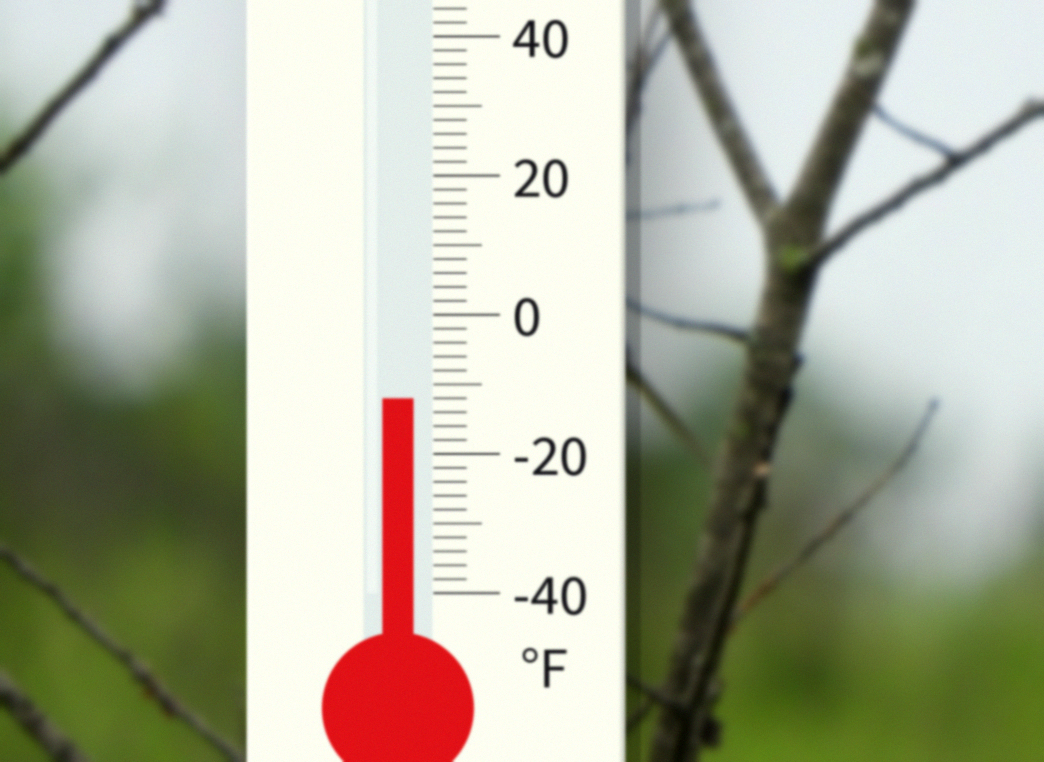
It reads -12,°F
